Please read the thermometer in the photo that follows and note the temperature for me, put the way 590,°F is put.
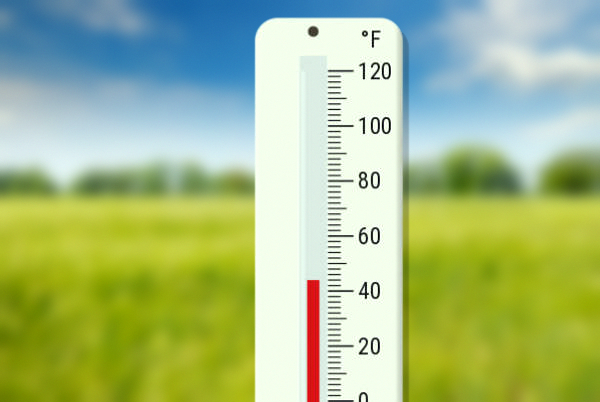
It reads 44,°F
